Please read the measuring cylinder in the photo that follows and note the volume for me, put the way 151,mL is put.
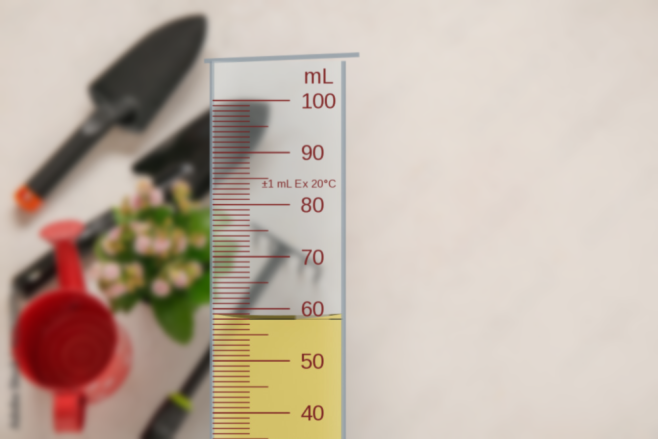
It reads 58,mL
